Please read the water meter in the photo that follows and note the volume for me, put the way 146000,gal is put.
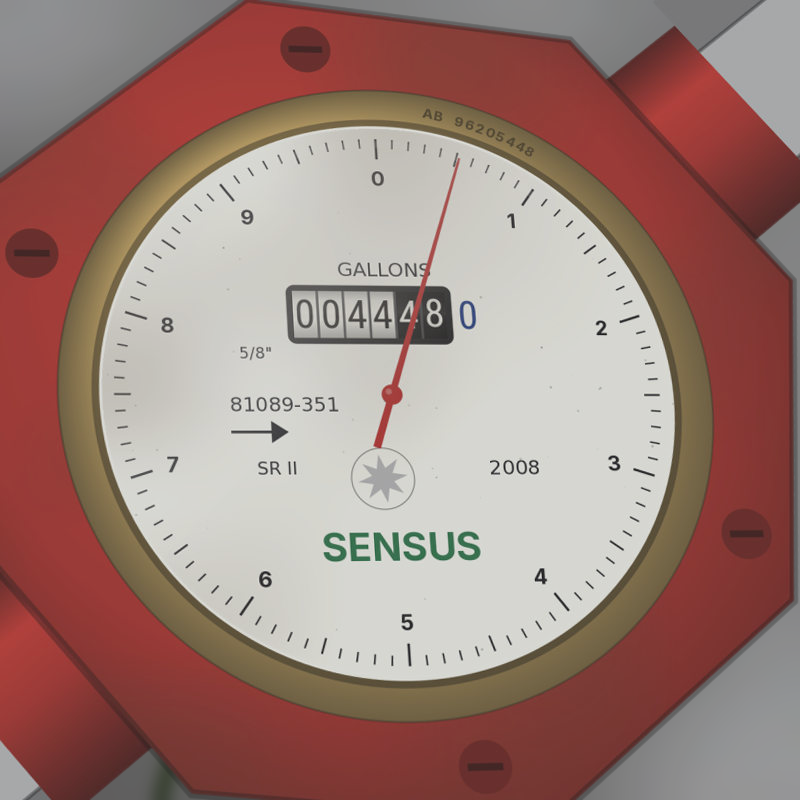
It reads 44480.5,gal
